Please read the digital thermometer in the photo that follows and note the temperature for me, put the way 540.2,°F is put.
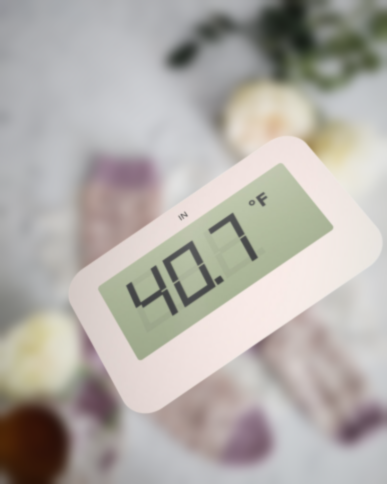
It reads 40.7,°F
